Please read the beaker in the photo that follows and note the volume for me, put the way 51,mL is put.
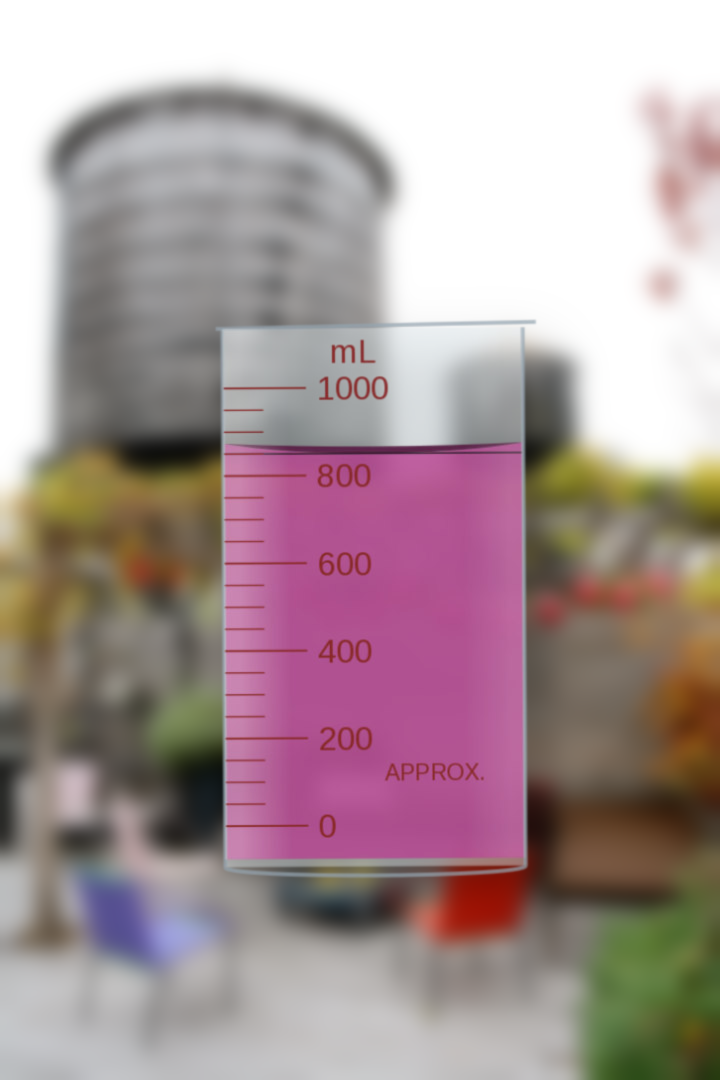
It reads 850,mL
